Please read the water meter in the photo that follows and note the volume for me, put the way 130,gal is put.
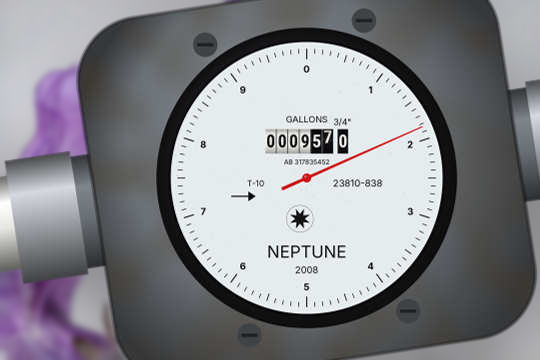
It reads 9571.8,gal
